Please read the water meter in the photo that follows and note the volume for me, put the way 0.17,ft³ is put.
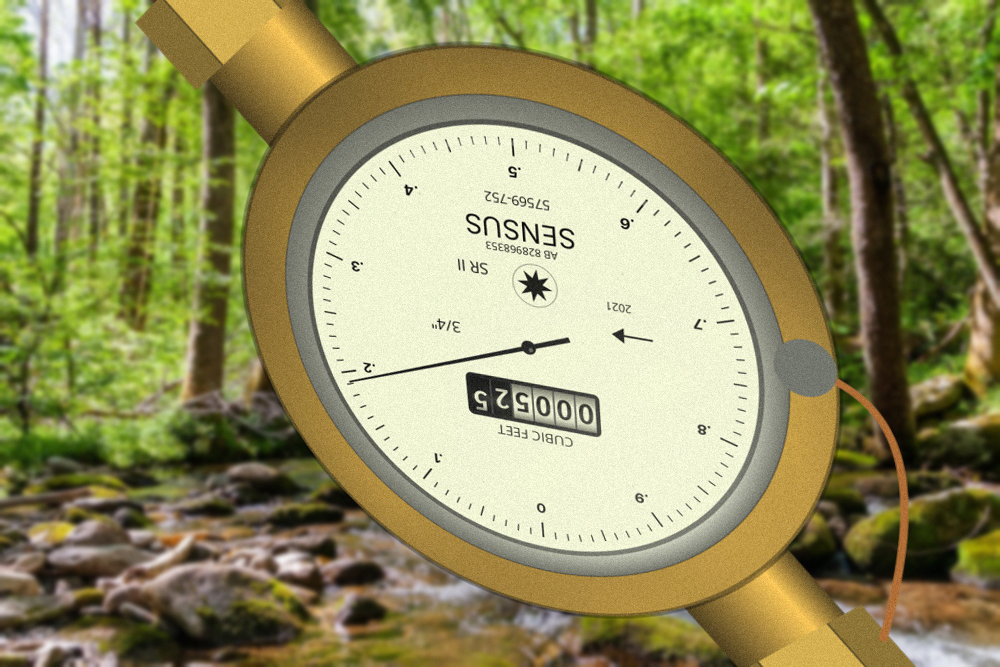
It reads 525.19,ft³
